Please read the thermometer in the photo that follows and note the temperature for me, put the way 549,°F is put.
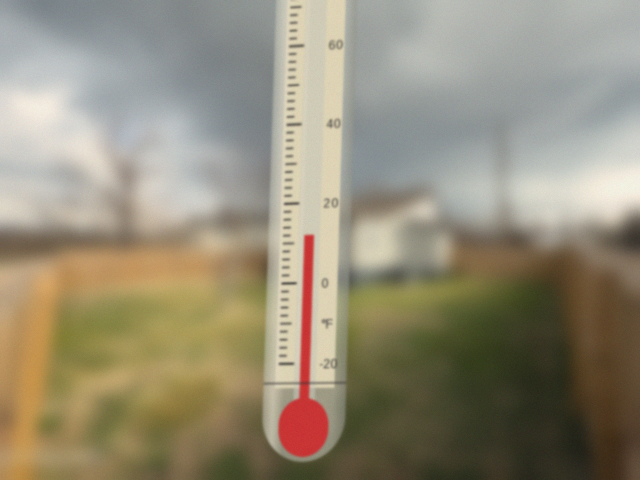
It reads 12,°F
